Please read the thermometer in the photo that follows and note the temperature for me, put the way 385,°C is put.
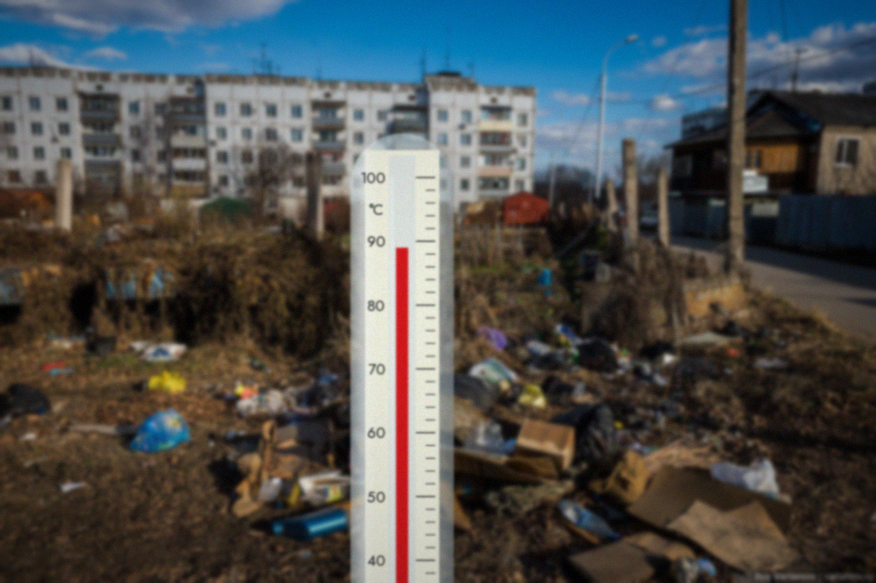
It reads 89,°C
